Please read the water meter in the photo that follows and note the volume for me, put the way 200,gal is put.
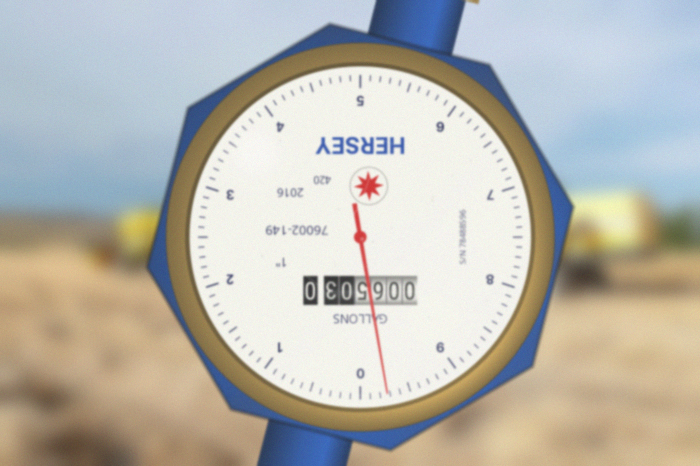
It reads 65029.7,gal
